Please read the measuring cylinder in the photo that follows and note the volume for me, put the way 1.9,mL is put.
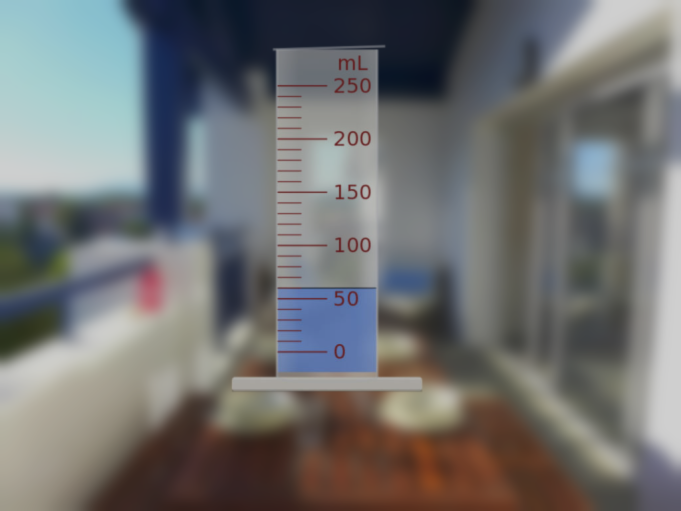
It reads 60,mL
